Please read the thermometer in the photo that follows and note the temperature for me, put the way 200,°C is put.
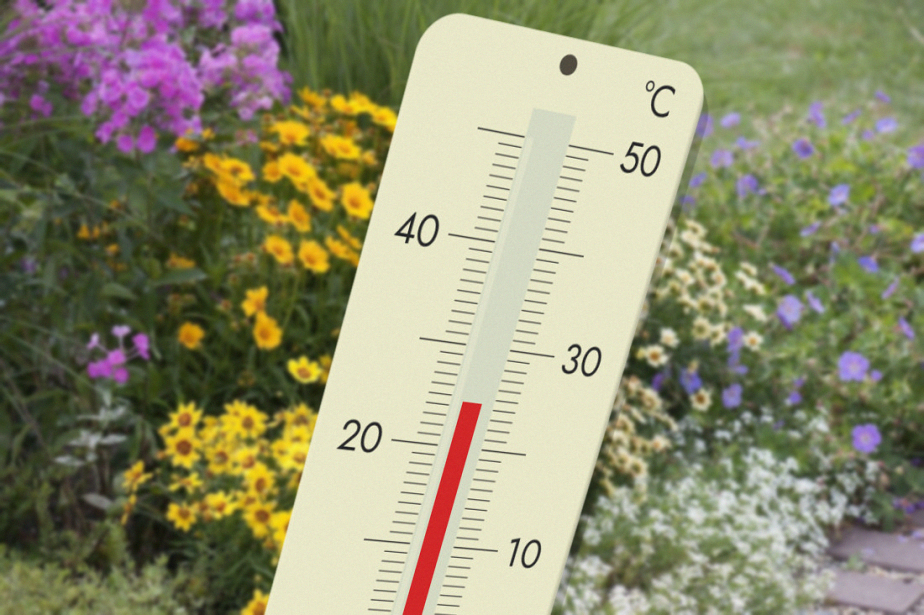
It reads 24.5,°C
